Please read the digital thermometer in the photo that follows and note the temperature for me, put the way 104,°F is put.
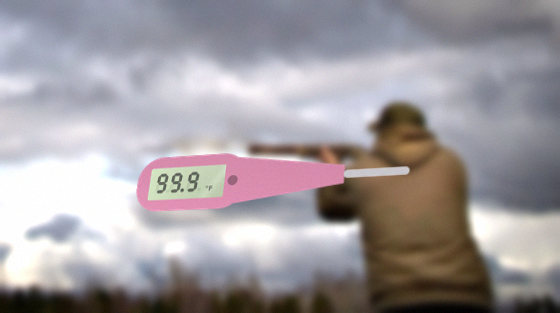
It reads 99.9,°F
